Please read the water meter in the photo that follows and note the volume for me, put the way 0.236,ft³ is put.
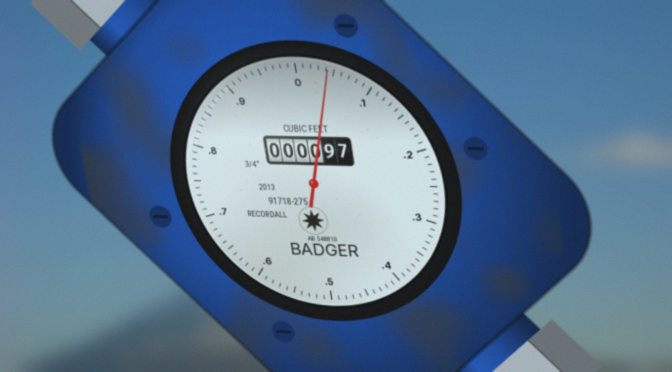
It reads 97.04,ft³
